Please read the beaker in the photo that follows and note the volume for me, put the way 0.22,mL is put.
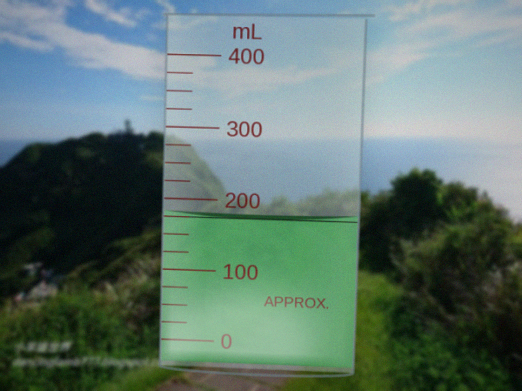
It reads 175,mL
